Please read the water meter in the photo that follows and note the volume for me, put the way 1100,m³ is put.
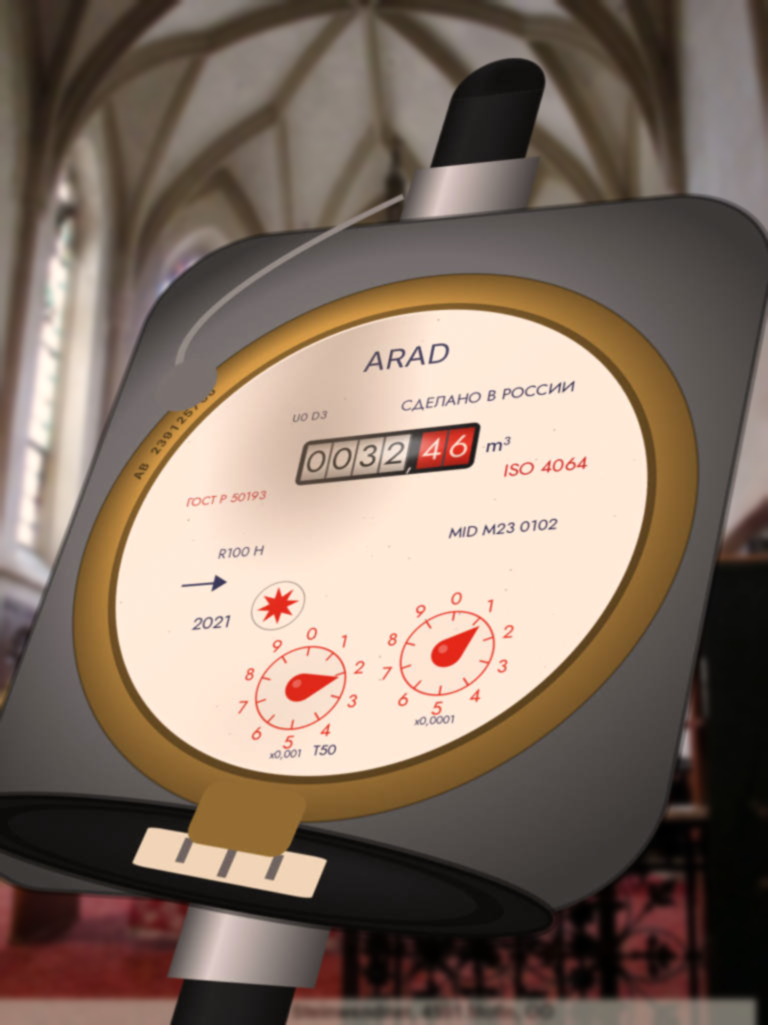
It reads 32.4621,m³
